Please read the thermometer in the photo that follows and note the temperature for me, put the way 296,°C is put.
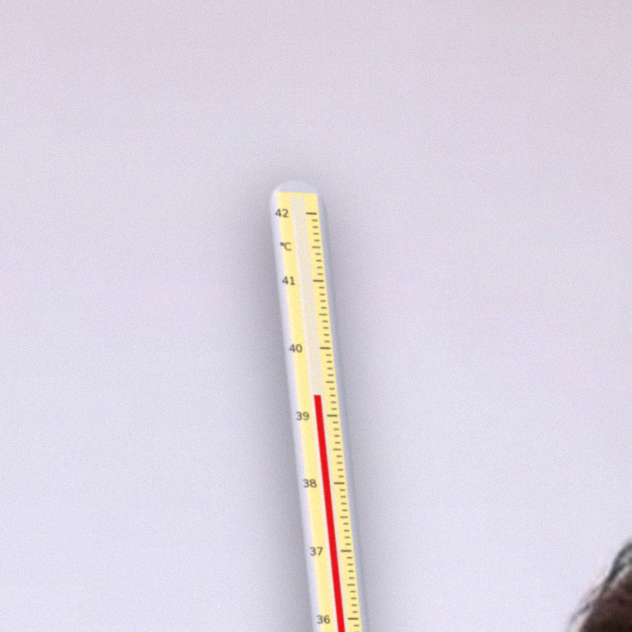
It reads 39.3,°C
